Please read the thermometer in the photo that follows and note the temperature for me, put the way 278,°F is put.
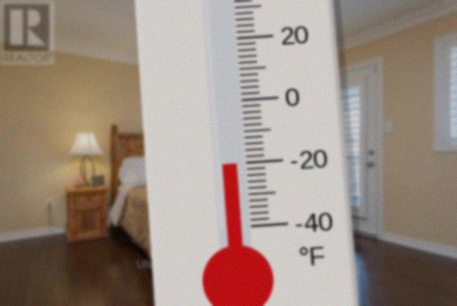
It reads -20,°F
